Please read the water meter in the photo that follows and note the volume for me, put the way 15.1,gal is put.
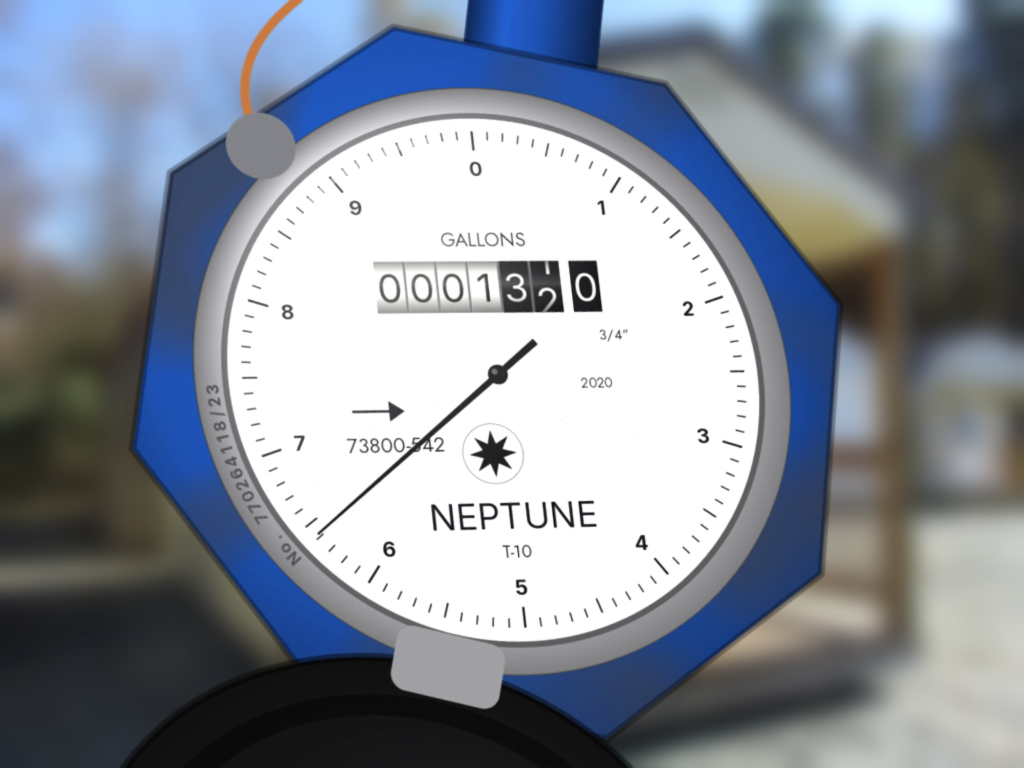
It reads 1316.4,gal
